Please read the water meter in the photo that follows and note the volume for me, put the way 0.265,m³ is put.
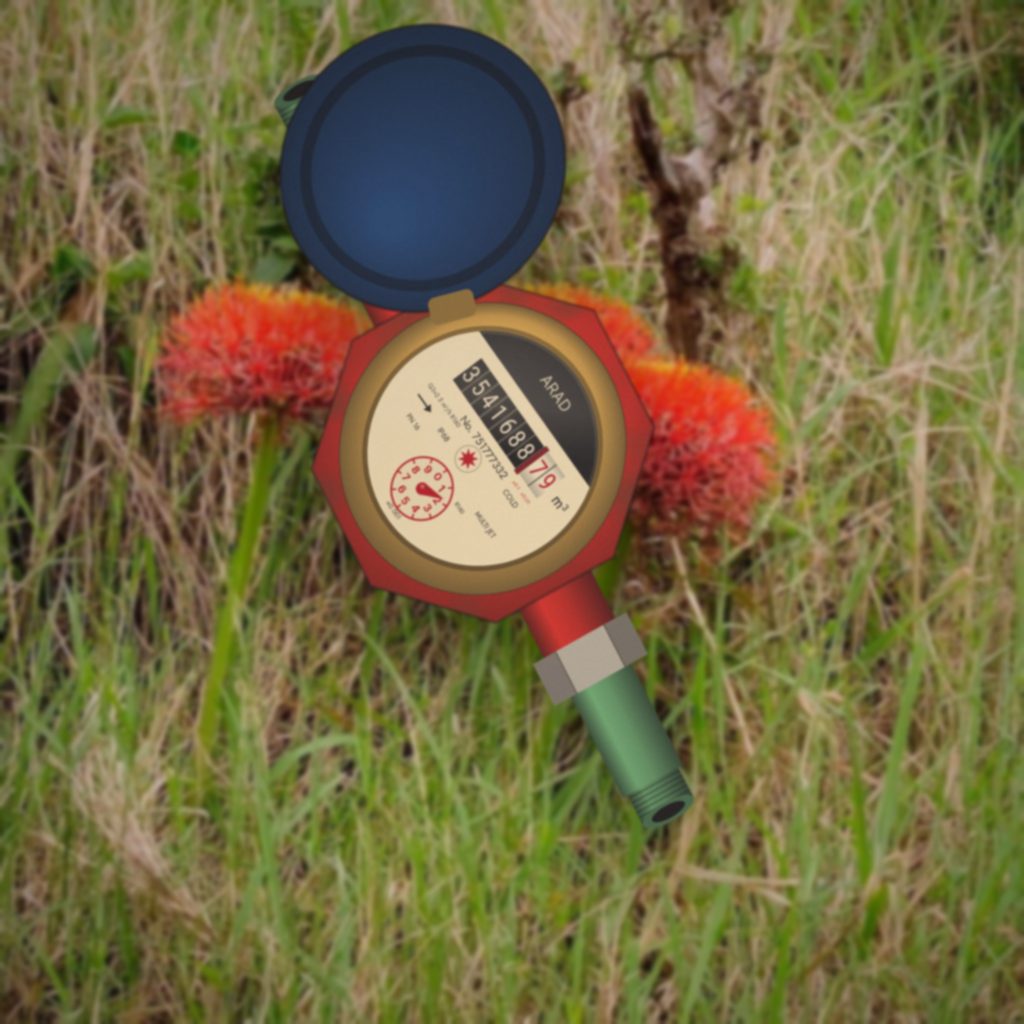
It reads 3541688.791,m³
